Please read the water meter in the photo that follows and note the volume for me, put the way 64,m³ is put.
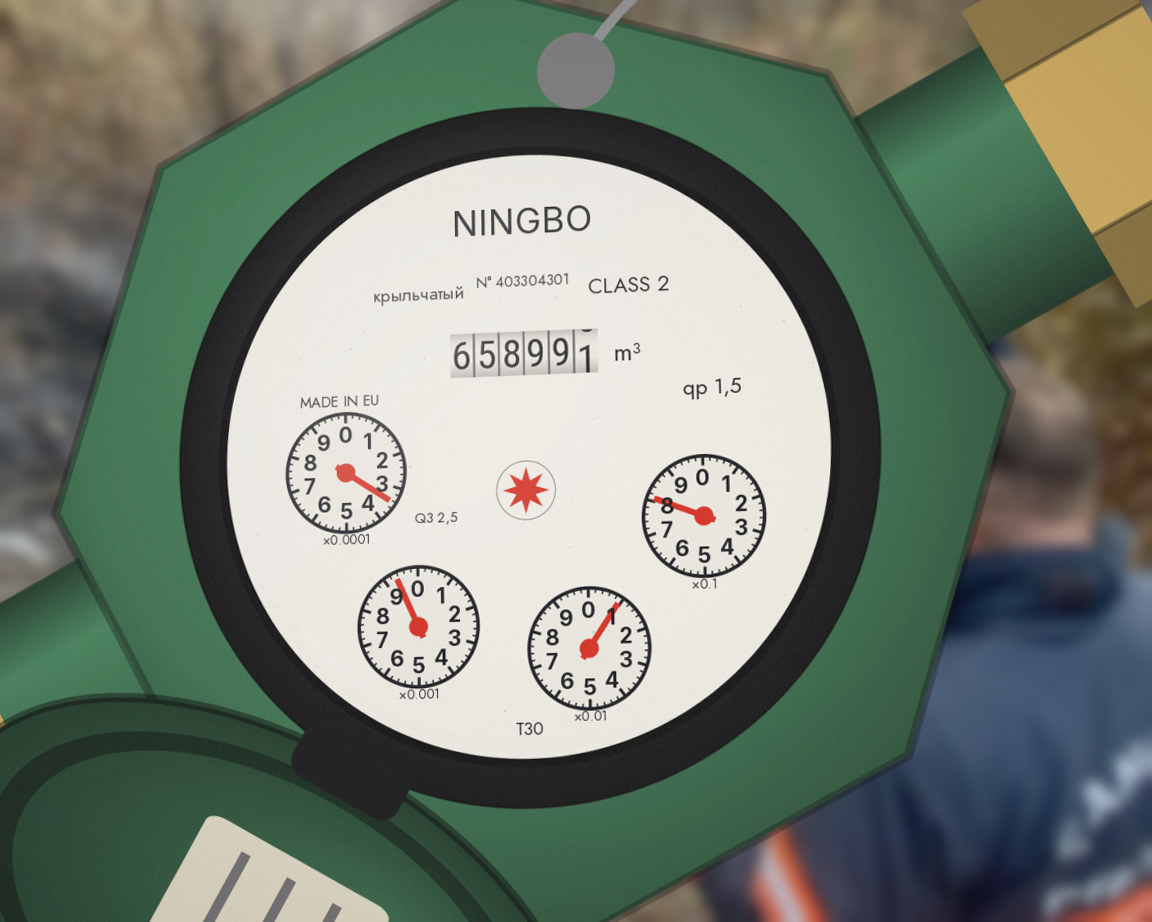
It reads 658990.8093,m³
